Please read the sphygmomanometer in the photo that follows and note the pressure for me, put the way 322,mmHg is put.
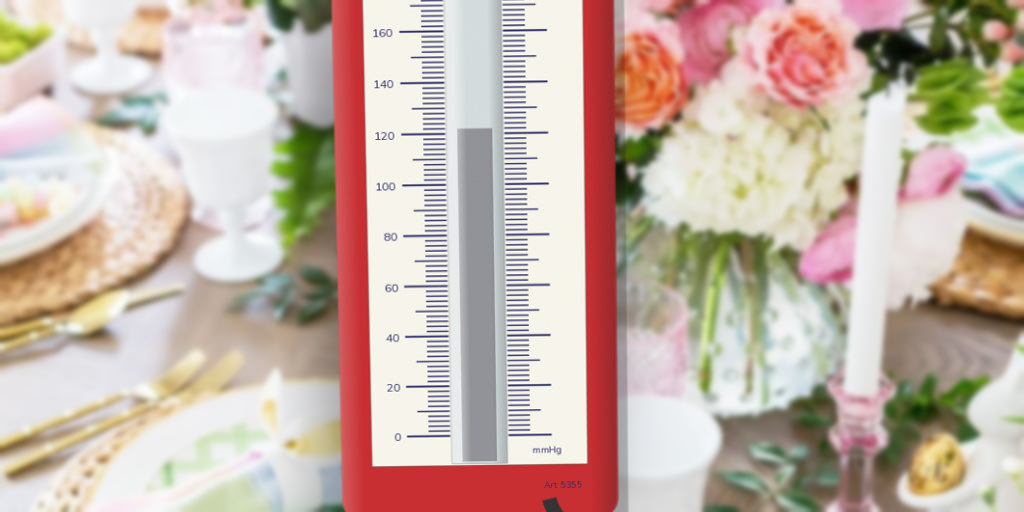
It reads 122,mmHg
